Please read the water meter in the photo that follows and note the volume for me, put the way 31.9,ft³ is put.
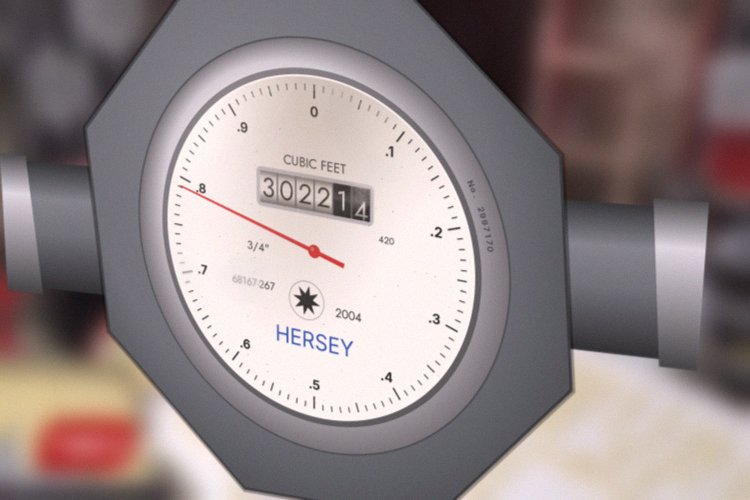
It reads 302213.79,ft³
